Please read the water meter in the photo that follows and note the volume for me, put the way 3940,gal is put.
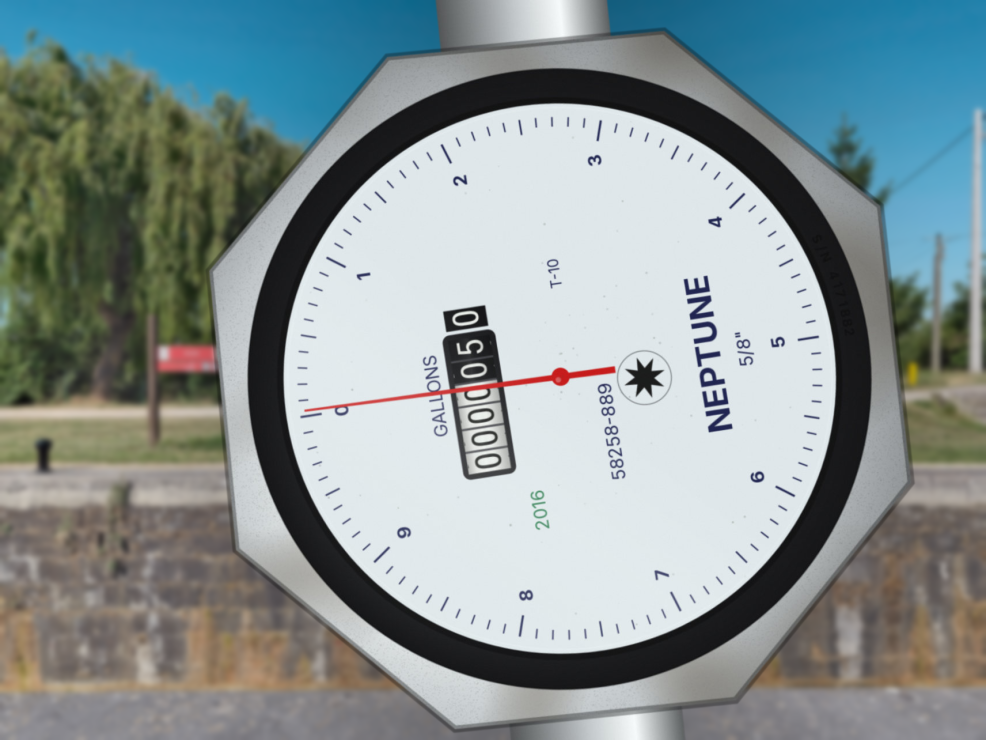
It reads 50.0,gal
